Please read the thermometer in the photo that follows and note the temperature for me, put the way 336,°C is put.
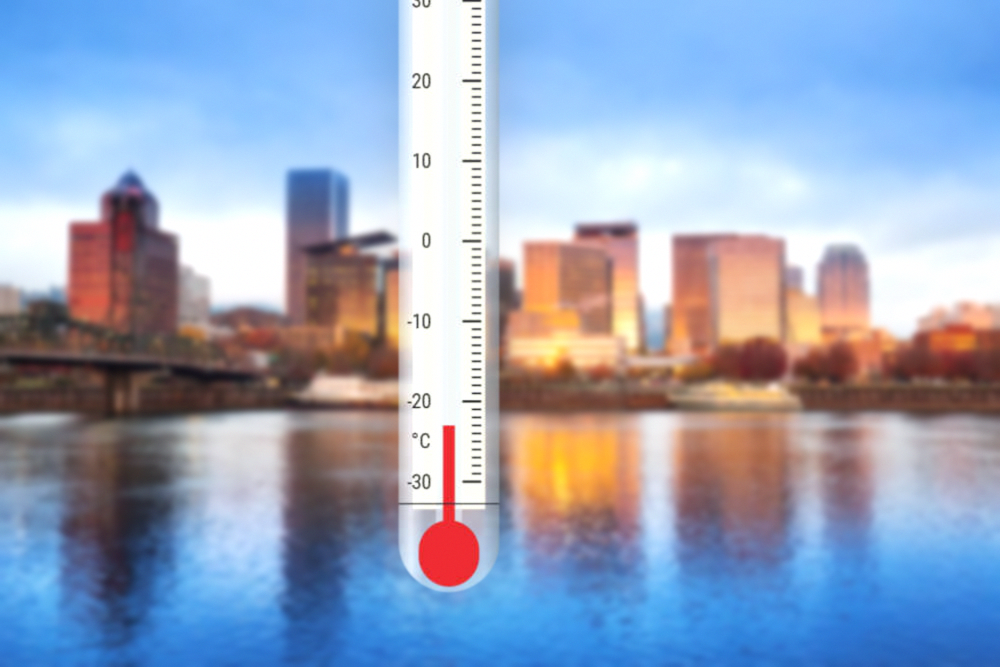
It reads -23,°C
